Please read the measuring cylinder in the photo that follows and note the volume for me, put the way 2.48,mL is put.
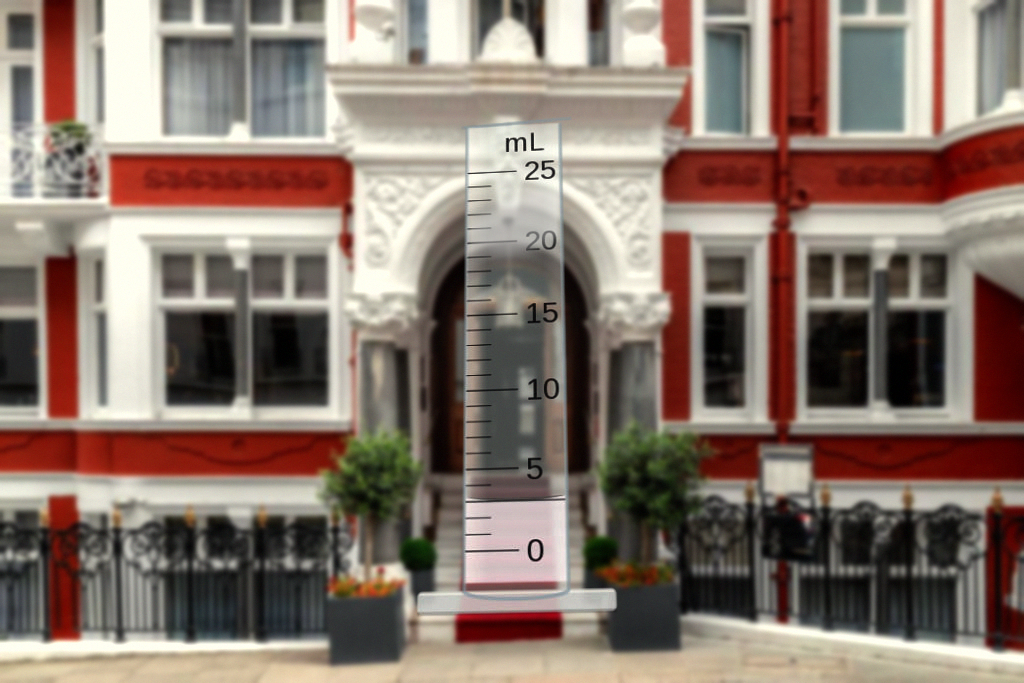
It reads 3,mL
